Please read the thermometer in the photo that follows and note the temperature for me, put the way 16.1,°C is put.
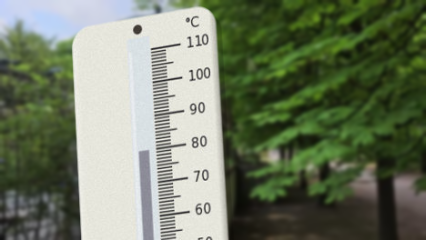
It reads 80,°C
